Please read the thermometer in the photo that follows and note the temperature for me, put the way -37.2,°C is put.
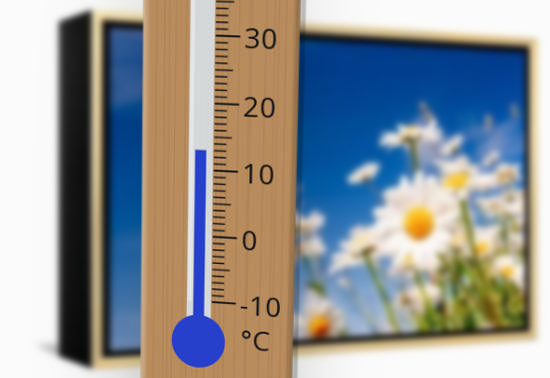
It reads 13,°C
